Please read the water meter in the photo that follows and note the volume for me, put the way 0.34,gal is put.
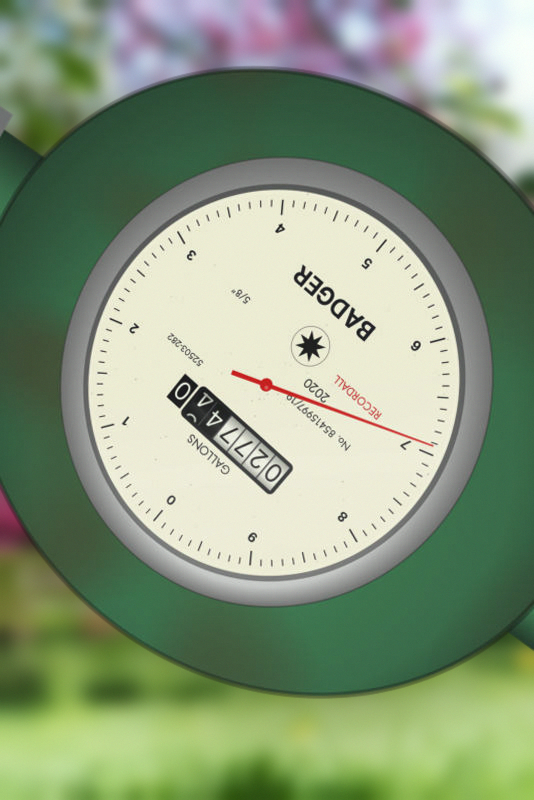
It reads 277436.9,gal
